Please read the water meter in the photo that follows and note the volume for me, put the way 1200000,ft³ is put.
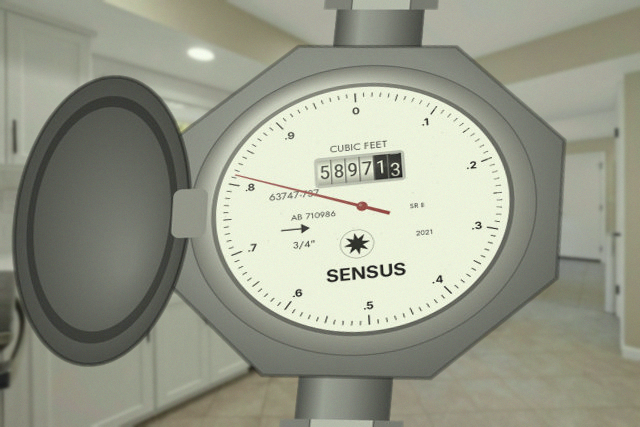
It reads 589712.81,ft³
